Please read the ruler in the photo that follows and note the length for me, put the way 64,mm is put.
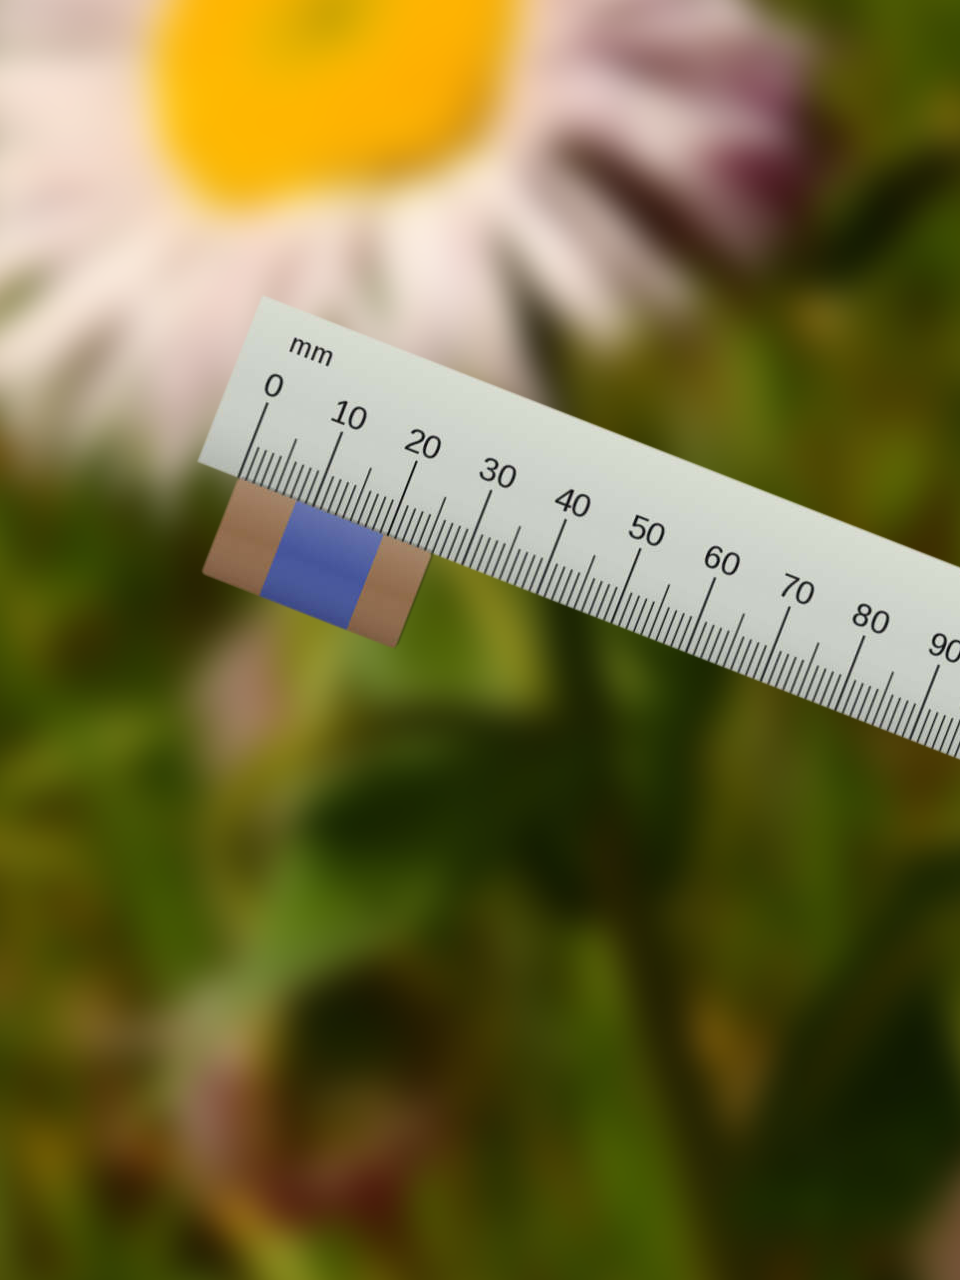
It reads 26,mm
